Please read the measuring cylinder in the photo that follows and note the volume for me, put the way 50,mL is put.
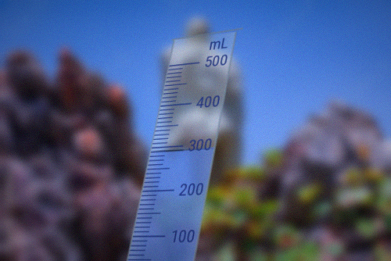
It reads 290,mL
